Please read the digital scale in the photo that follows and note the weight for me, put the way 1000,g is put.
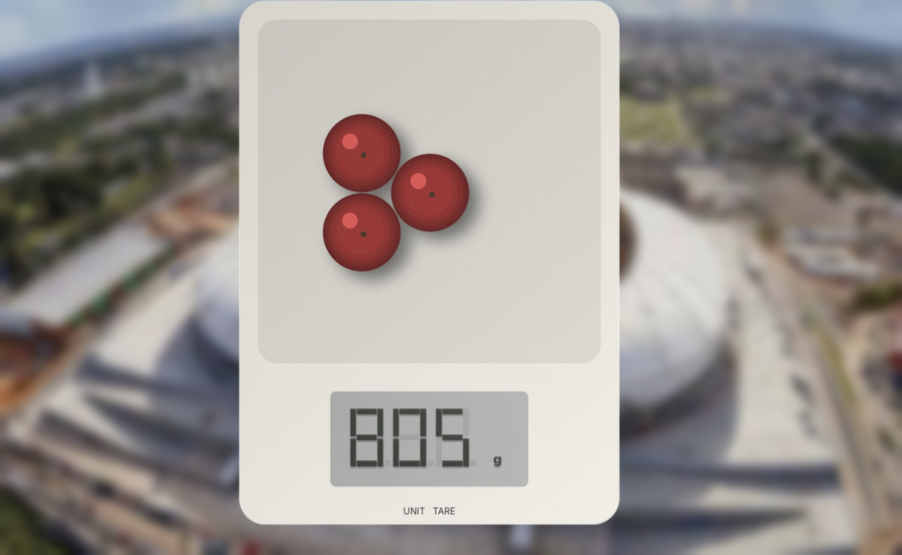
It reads 805,g
